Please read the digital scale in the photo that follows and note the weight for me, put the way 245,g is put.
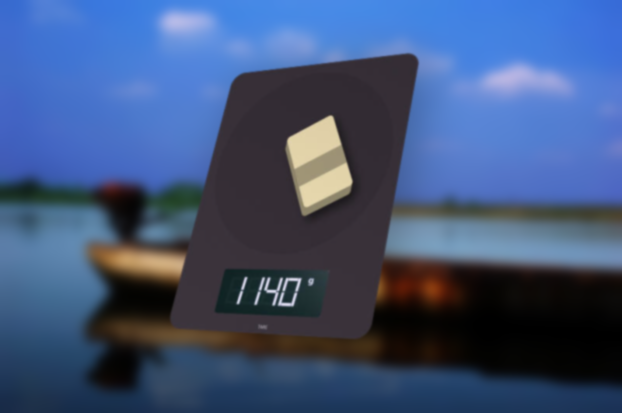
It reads 1140,g
